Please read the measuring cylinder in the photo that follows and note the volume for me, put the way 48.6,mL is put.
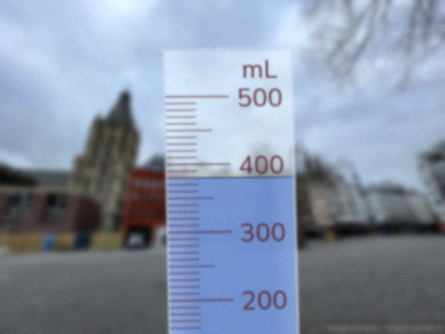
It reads 380,mL
